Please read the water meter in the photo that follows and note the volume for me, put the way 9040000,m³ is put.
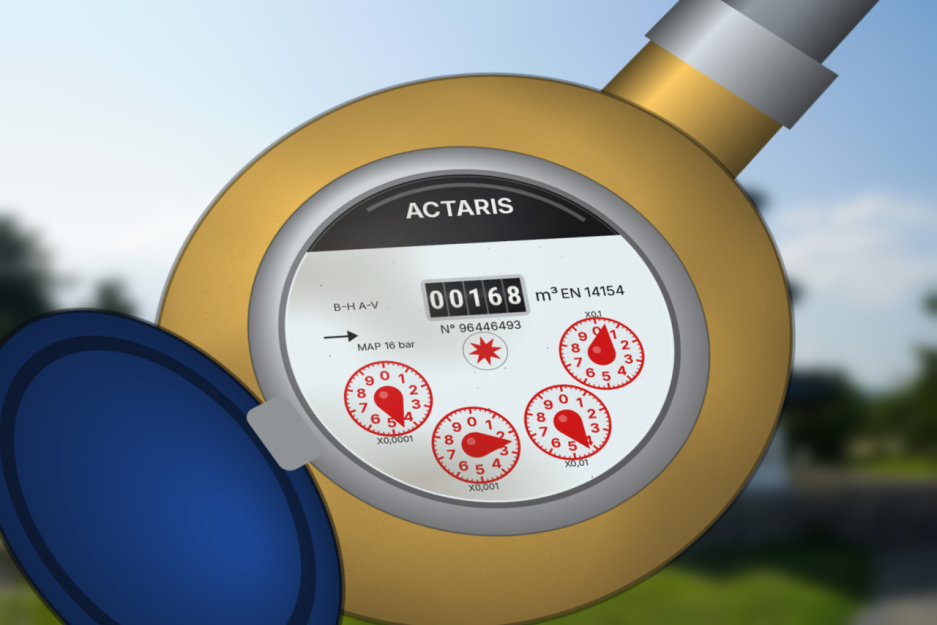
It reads 168.0424,m³
